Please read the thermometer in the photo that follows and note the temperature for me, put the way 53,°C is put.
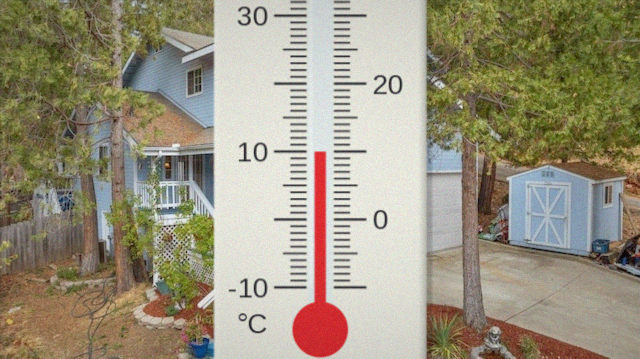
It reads 10,°C
